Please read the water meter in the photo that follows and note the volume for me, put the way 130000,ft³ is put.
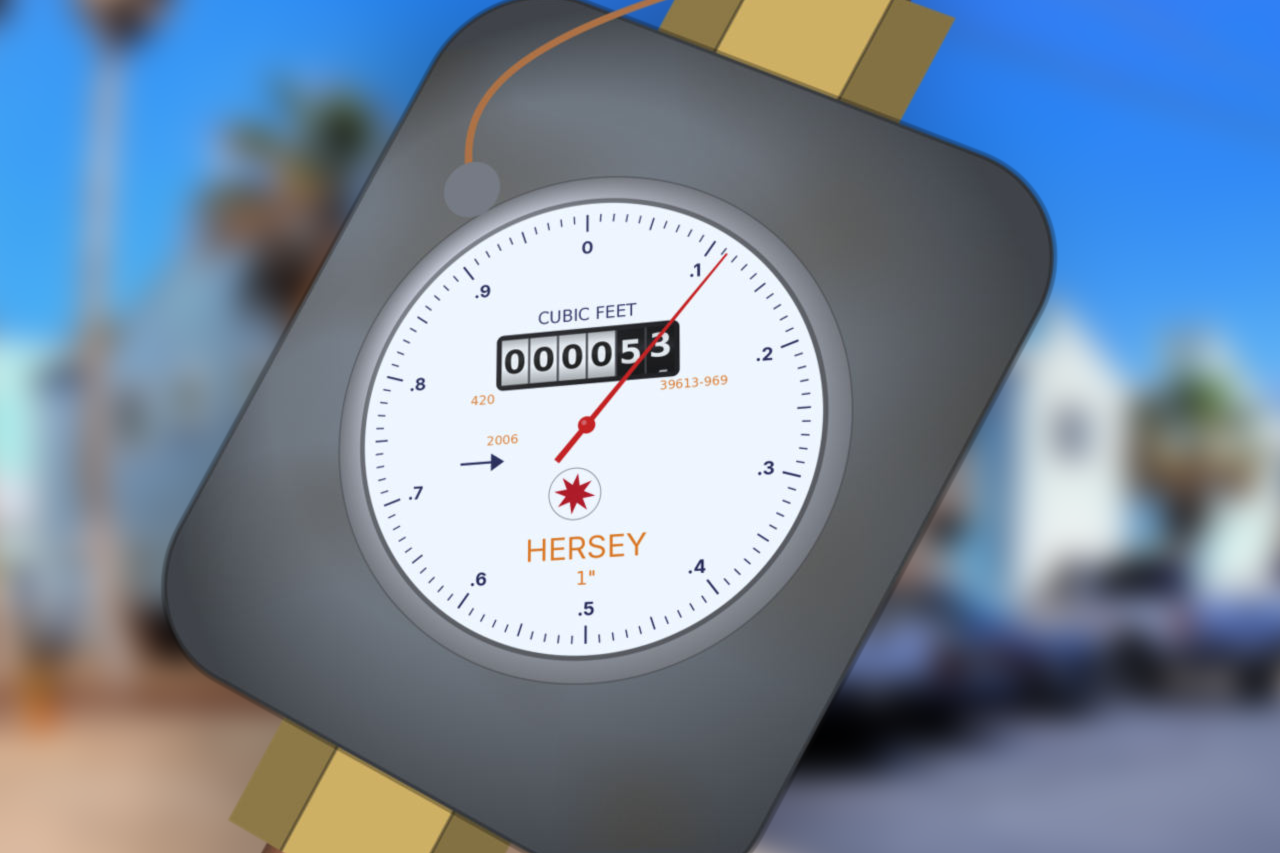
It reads 53.11,ft³
